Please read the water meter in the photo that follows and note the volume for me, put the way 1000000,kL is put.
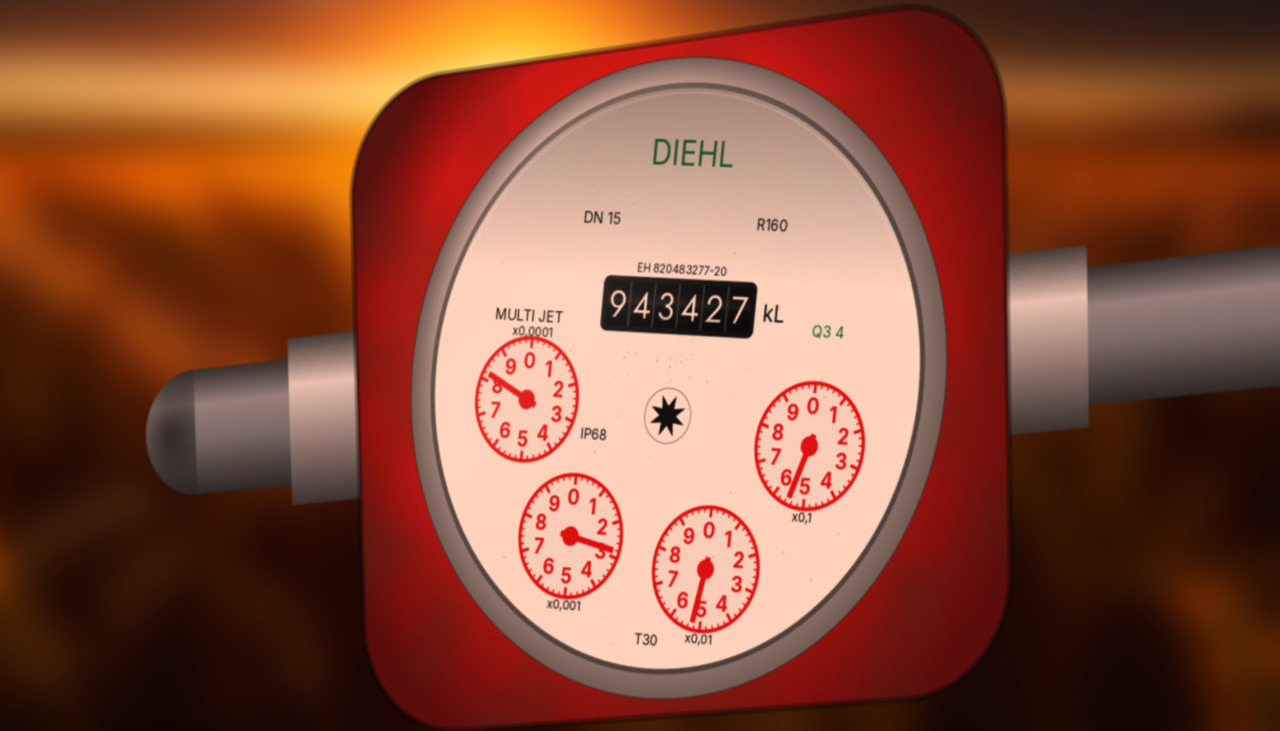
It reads 943427.5528,kL
